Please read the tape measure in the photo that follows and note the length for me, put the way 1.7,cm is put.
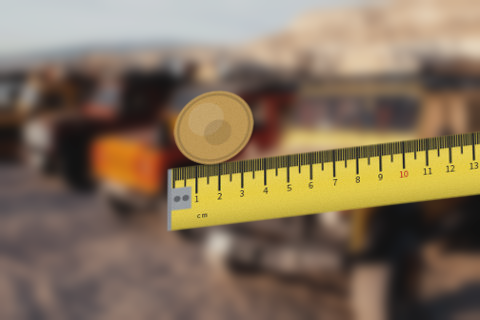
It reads 3.5,cm
